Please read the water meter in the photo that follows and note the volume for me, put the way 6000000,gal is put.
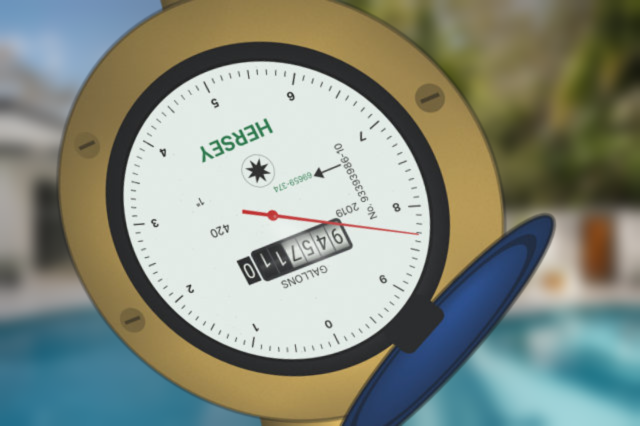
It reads 9457108.3,gal
